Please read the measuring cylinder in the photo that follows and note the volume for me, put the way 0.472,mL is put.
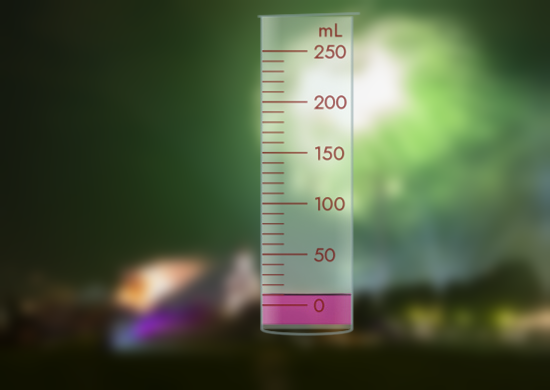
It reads 10,mL
